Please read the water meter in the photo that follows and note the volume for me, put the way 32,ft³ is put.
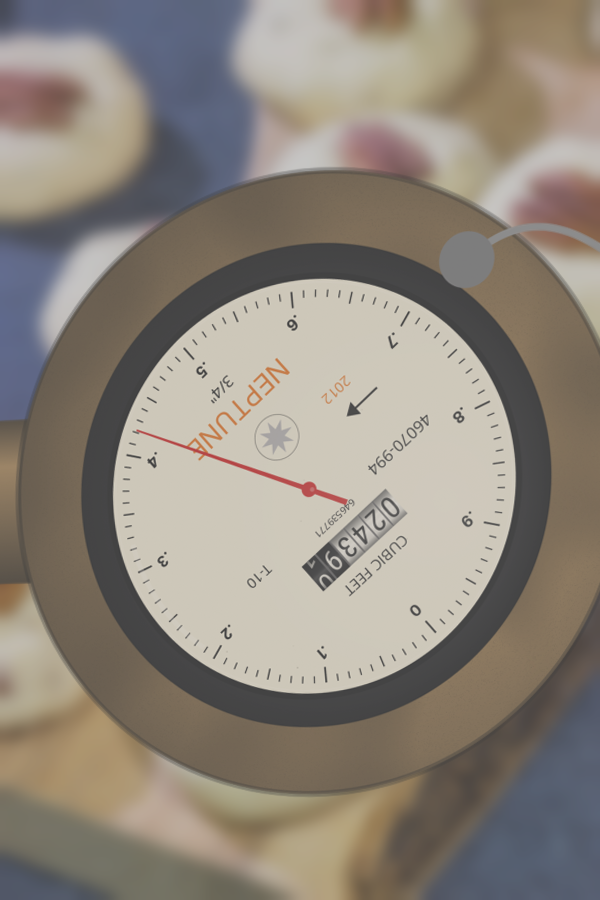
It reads 24390.42,ft³
